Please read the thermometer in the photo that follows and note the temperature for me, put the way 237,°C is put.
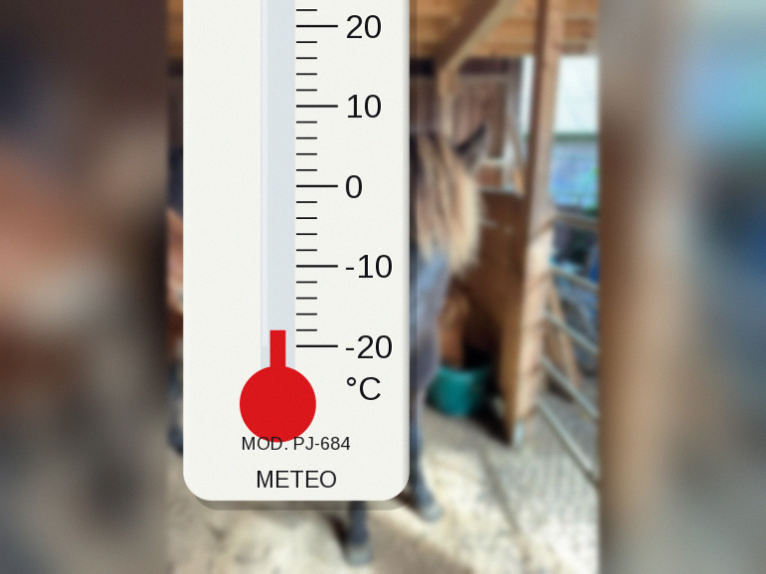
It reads -18,°C
